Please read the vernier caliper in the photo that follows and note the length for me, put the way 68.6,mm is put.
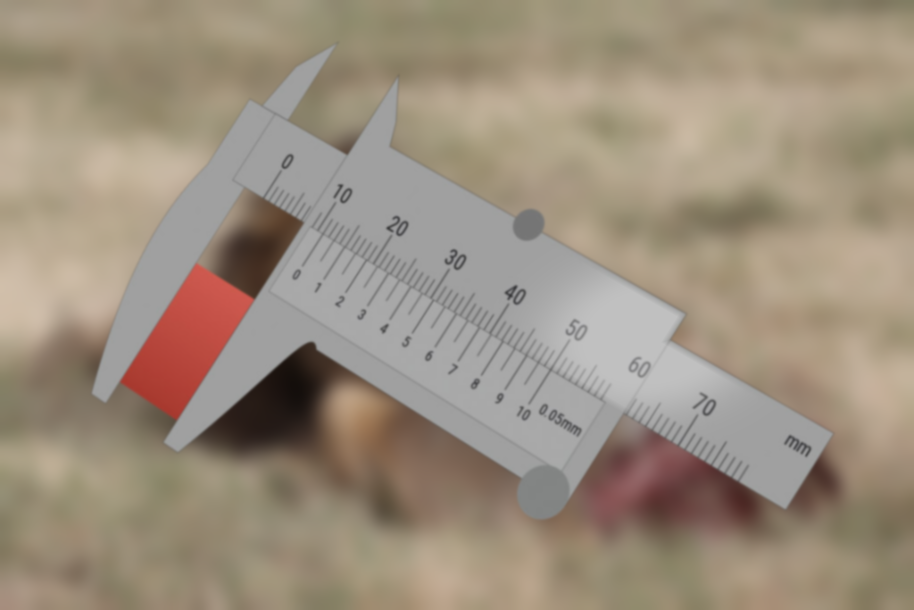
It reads 11.0,mm
